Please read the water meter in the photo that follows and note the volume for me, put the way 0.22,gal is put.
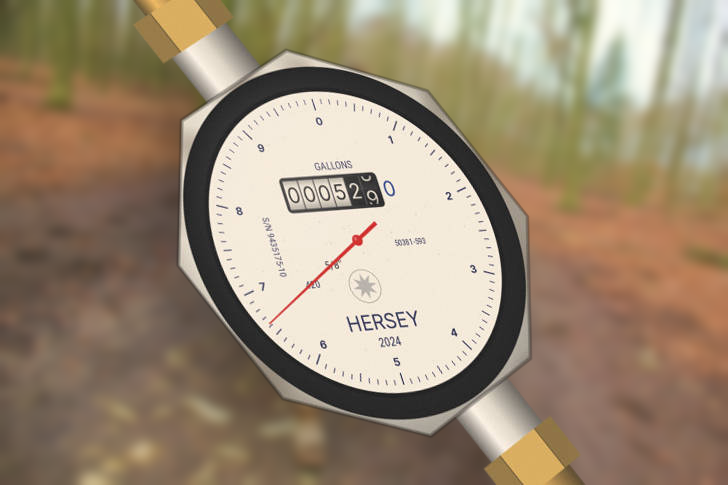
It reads 5286.6,gal
